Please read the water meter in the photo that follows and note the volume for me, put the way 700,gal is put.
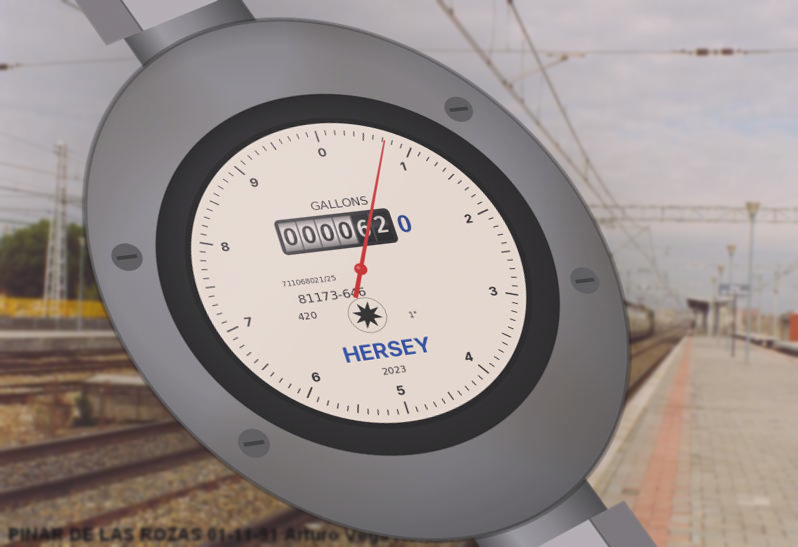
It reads 620.7,gal
